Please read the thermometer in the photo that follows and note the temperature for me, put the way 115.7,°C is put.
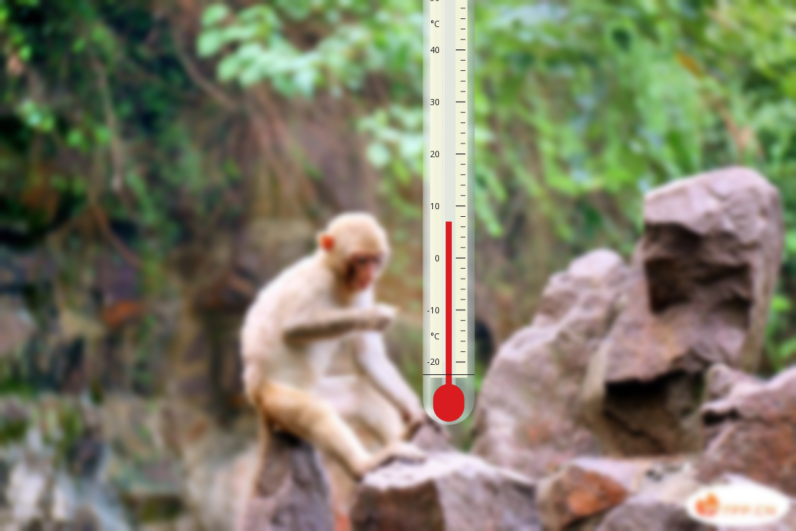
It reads 7,°C
